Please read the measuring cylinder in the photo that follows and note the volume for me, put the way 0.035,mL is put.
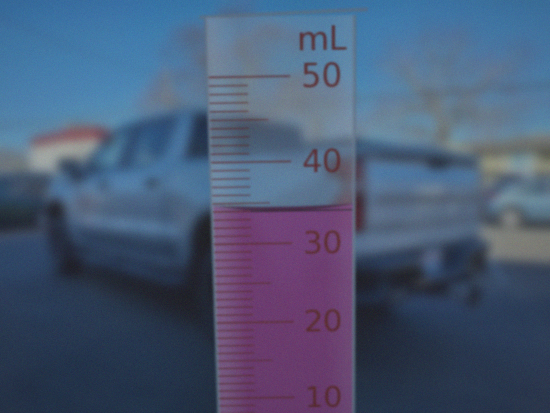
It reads 34,mL
